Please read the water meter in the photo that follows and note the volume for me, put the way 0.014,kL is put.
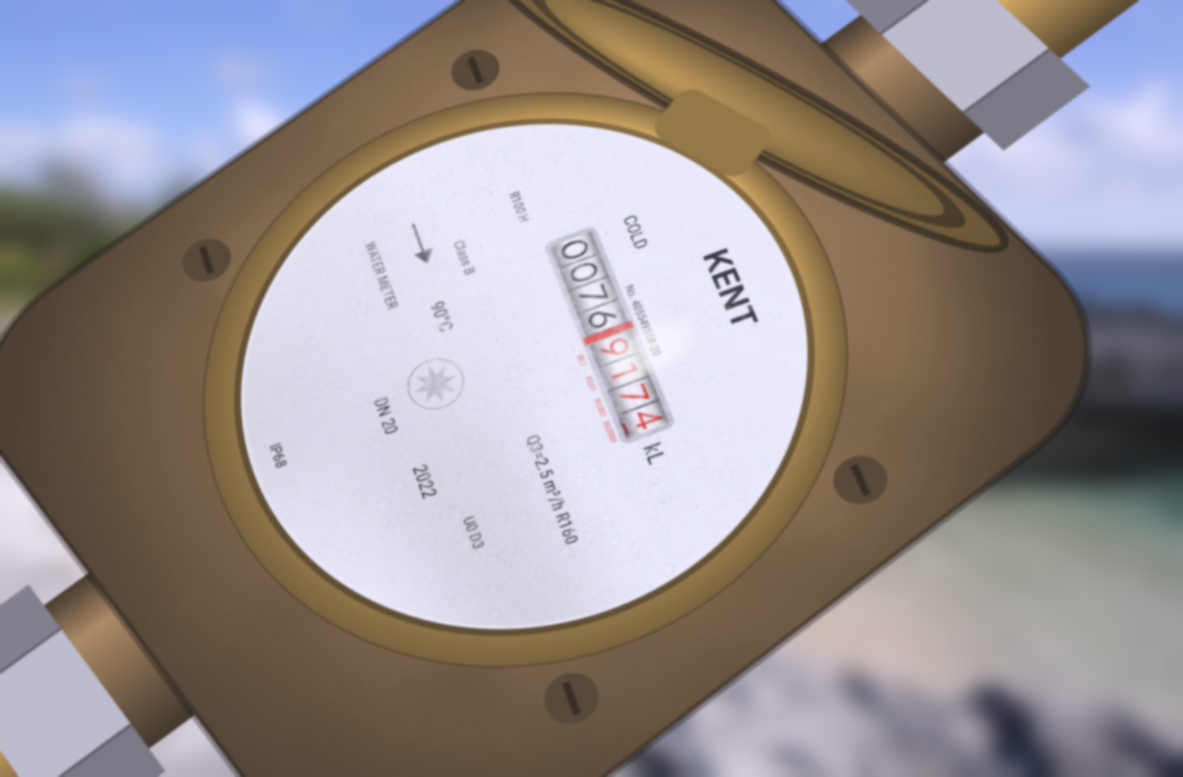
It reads 76.9174,kL
